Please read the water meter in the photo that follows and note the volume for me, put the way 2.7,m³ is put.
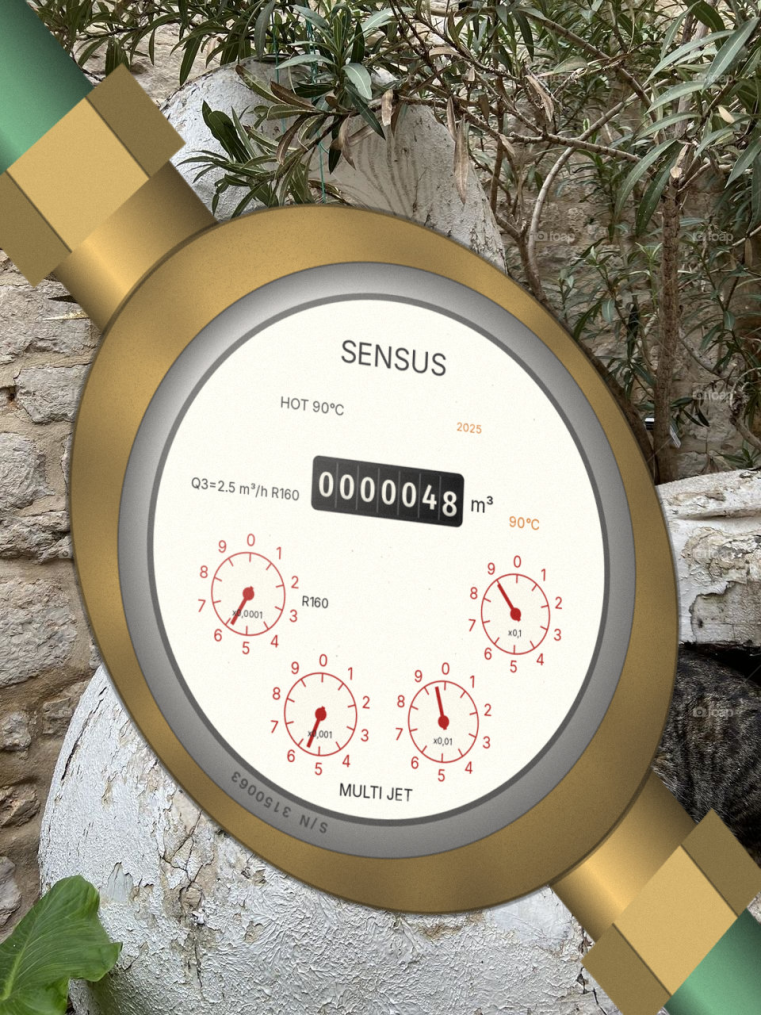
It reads 47.8955,m³
